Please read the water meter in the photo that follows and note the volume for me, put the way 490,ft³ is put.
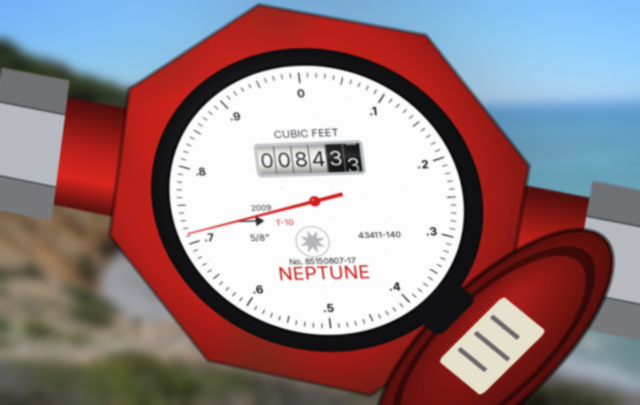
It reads 8432.71,ft³
